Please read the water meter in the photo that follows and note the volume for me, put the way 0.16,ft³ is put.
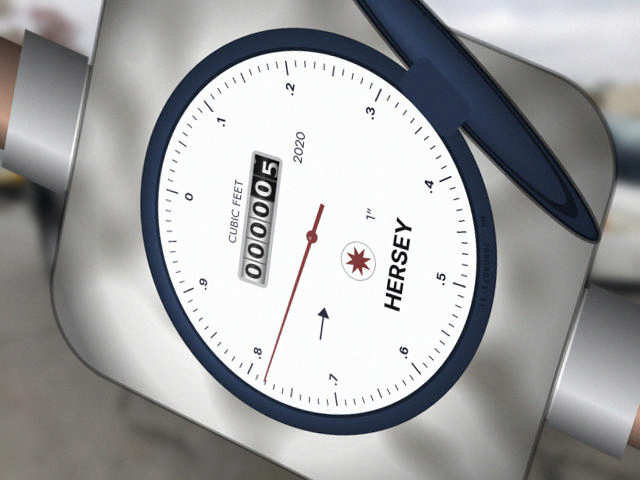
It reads 4.78,ft³
